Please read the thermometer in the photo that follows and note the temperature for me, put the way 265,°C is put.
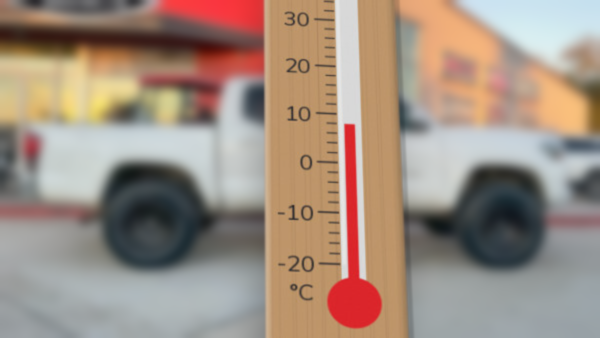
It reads 8,°C
